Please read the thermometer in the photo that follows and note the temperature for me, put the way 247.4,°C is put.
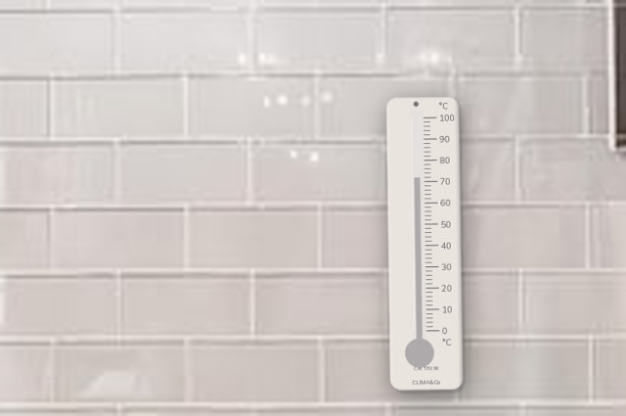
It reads 72,°C
